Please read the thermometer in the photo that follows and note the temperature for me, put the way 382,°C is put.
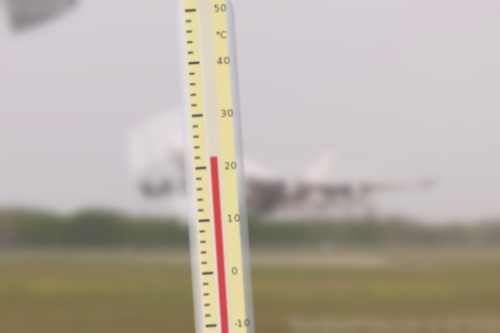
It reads 22,°C
